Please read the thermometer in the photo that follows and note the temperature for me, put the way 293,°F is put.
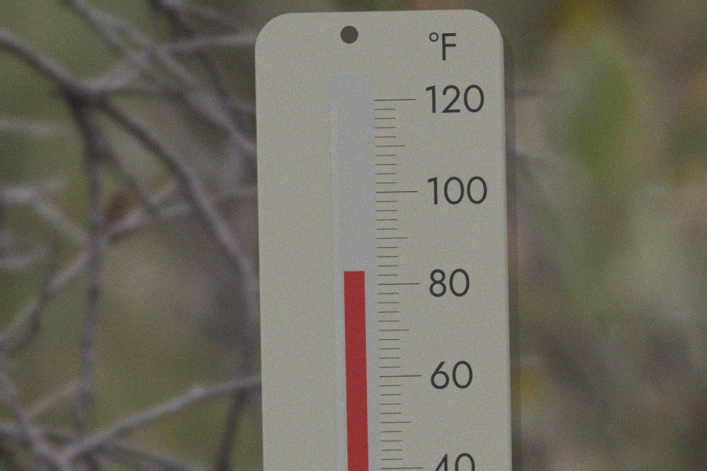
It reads 83,°F
